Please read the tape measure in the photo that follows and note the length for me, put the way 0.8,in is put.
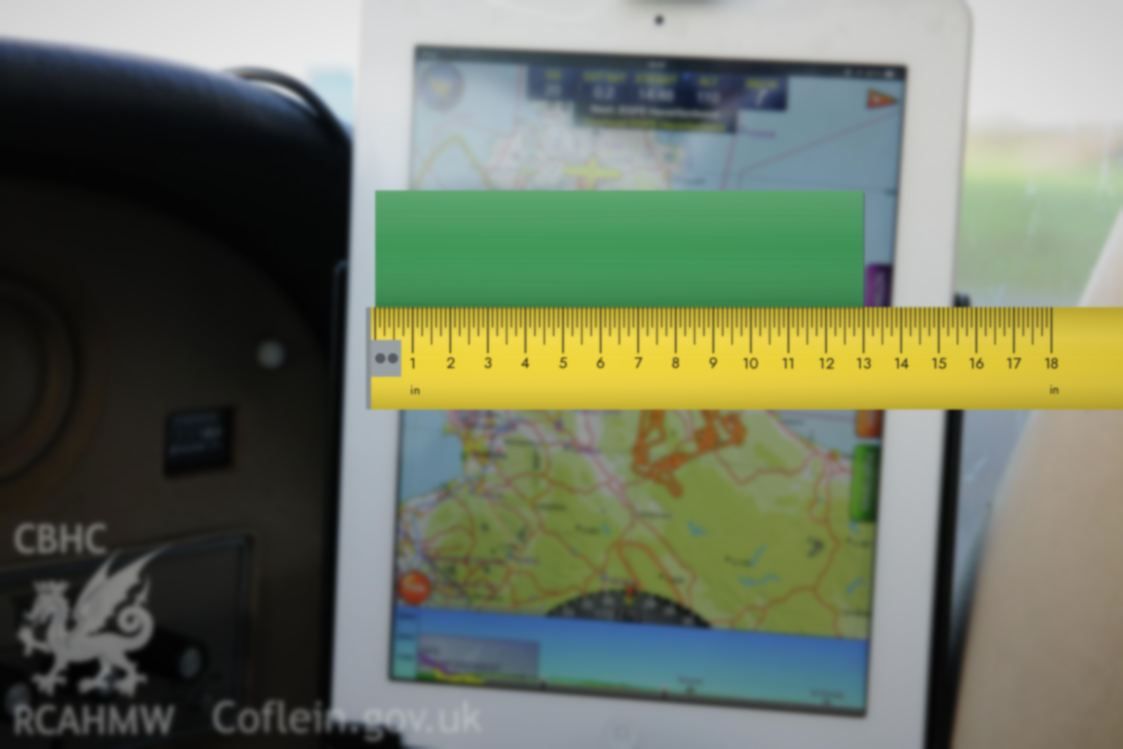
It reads 13,in
